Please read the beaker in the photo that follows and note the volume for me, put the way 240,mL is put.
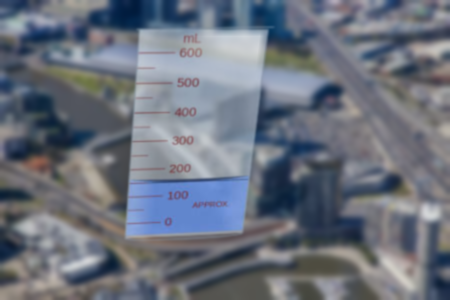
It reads 150,mL
